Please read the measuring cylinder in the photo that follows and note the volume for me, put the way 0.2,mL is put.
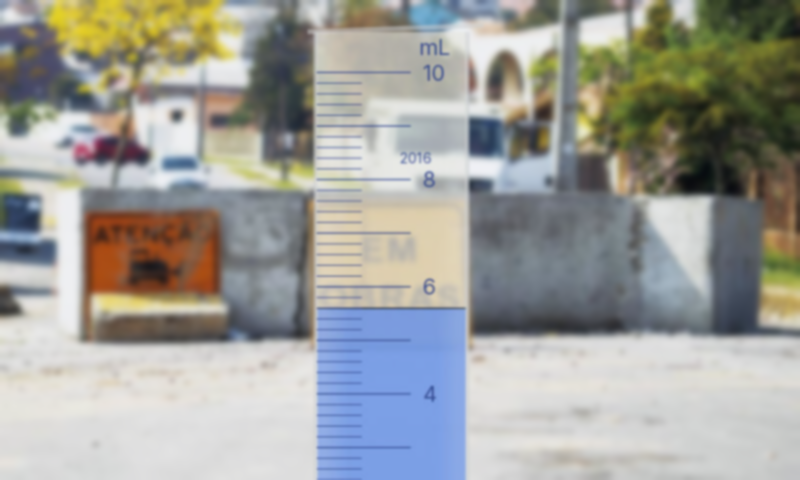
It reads 5.6,mL
